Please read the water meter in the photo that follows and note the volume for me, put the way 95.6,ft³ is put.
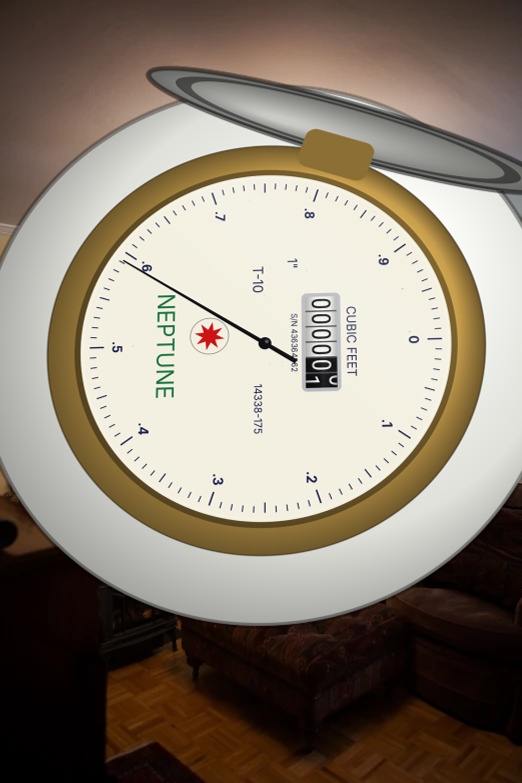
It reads 0.59,ft³
